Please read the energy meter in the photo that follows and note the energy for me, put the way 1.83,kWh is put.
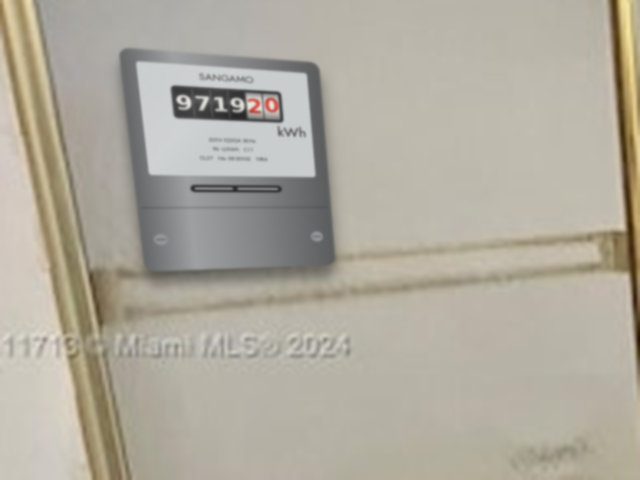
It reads 9719.20,kWh
